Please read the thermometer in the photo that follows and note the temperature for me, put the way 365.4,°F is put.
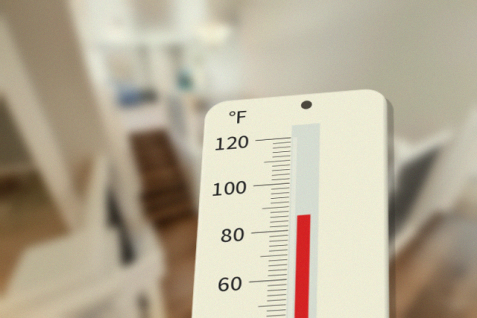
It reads 86,°F
